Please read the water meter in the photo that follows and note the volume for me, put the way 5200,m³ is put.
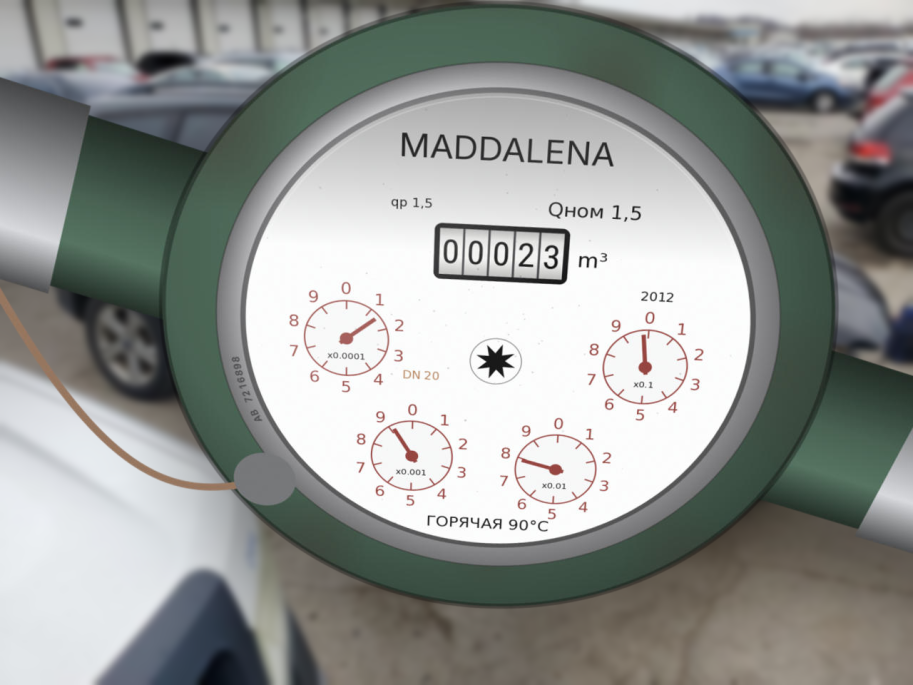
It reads 22.9791,m³
